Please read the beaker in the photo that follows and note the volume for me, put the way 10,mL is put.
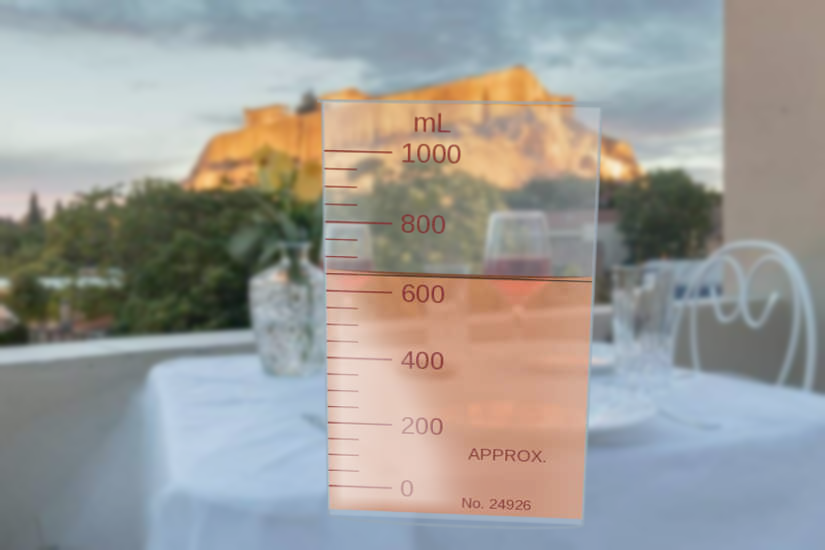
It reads 650,mL
